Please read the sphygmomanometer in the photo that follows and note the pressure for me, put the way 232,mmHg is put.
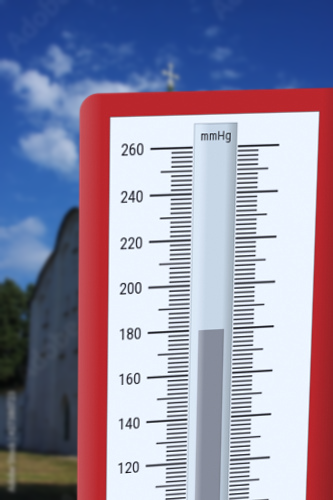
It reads 180,mmHg
